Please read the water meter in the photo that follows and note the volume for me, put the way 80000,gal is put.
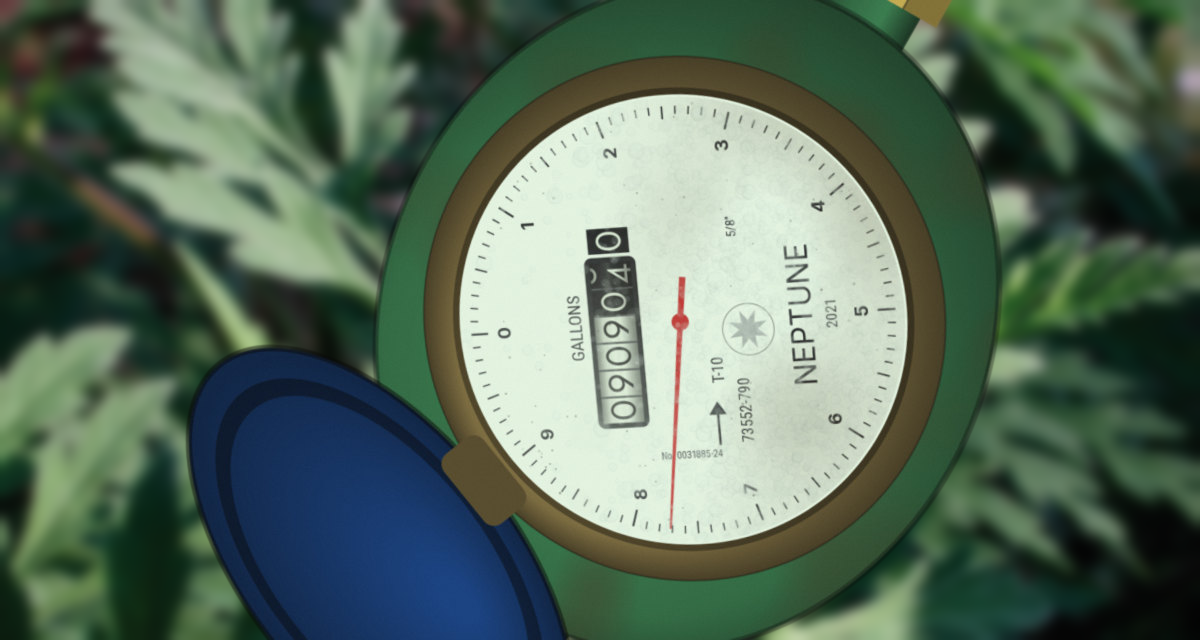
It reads 909037.7,gal
